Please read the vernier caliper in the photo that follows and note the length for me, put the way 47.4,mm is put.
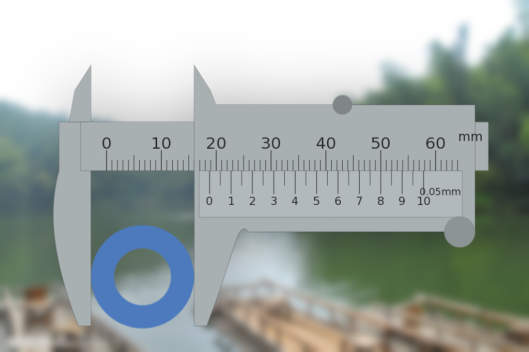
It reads 18.8,mm
